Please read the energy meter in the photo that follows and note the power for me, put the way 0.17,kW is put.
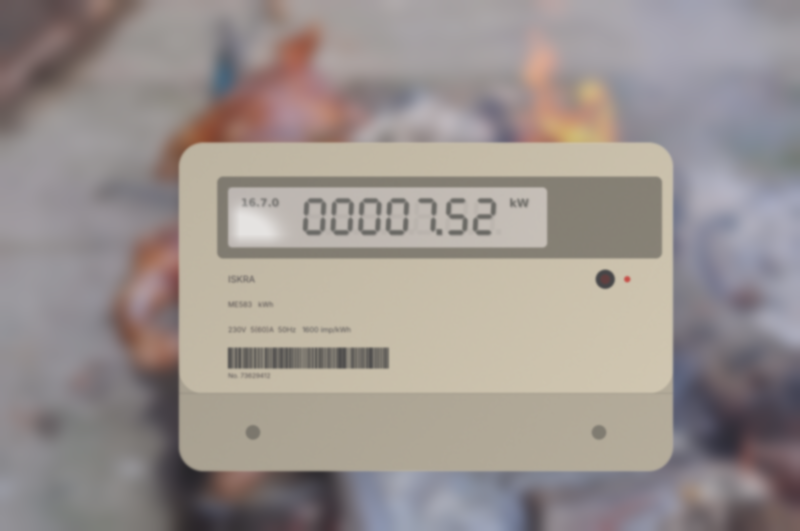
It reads 7.52,kW
